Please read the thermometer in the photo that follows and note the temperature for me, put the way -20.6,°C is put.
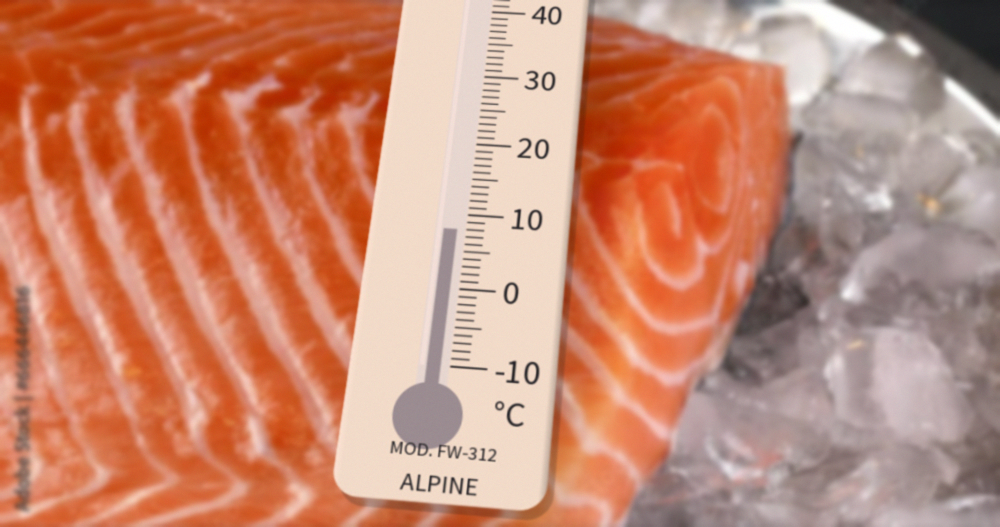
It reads 8,°C
